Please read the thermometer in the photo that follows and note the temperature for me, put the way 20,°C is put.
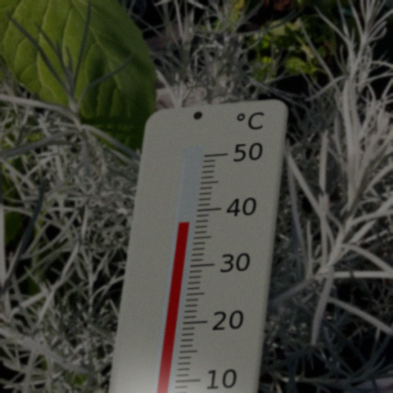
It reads 38,°C
